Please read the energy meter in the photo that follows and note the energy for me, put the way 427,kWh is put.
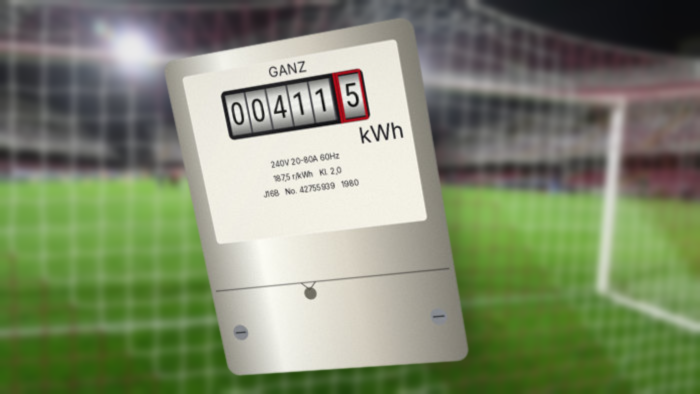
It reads 411.5,kWh
